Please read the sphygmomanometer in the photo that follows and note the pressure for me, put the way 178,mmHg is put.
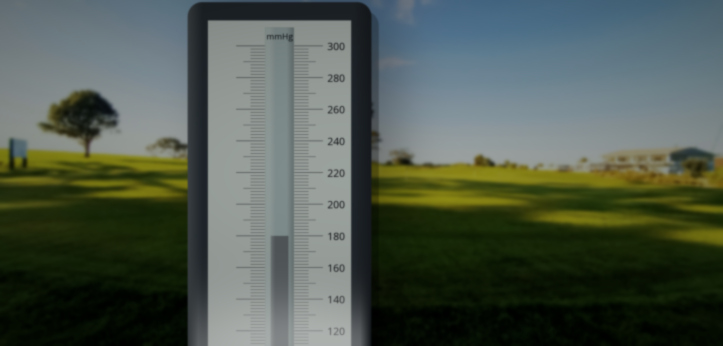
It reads 180,mmHg
